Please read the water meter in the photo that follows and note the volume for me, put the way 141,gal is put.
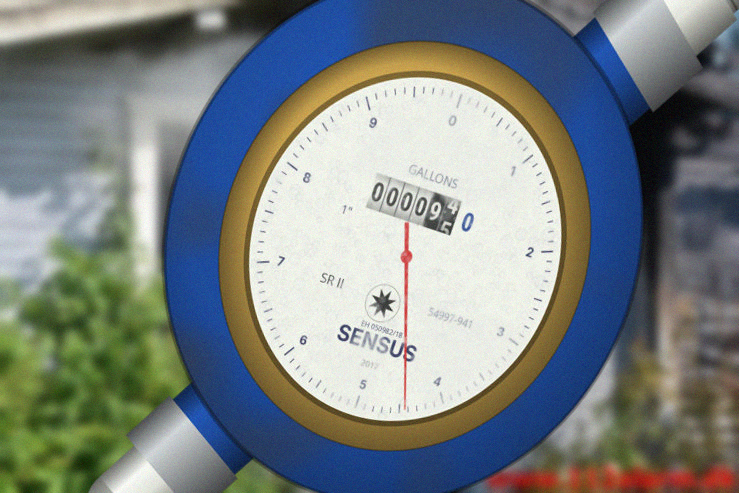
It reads 944.4,gal
